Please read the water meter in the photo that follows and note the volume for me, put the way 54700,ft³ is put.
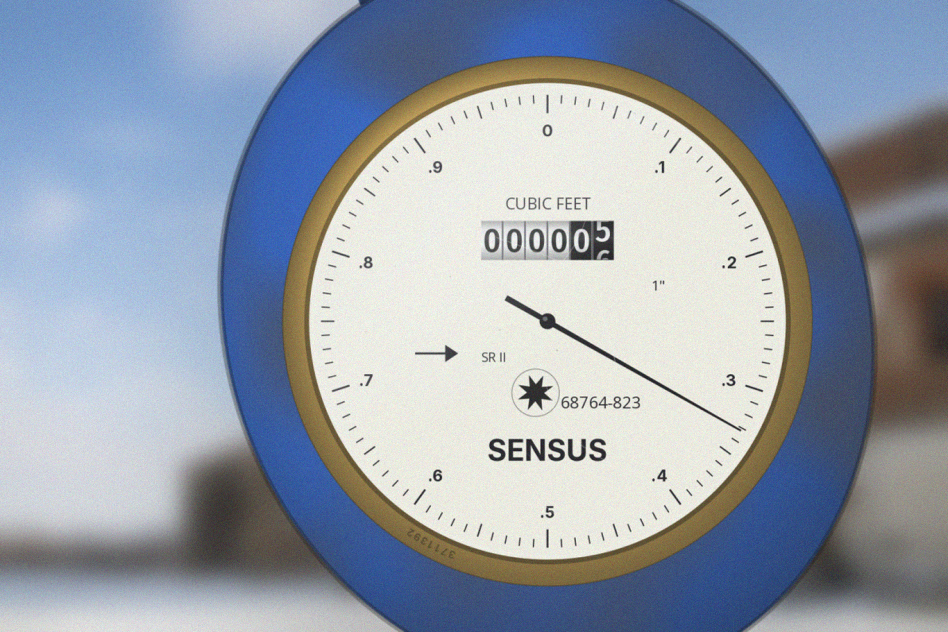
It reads 5.33,ft³
